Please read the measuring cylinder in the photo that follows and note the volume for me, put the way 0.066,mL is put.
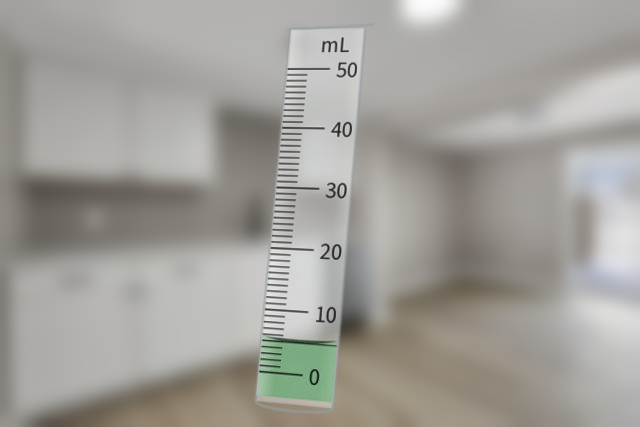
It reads 5,mL
